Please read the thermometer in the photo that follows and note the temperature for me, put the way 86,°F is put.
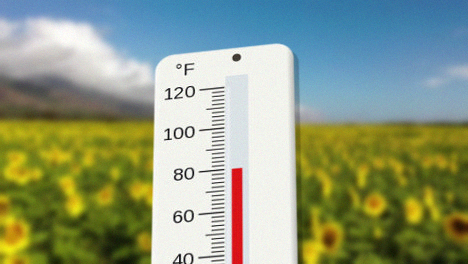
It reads 80,°F
